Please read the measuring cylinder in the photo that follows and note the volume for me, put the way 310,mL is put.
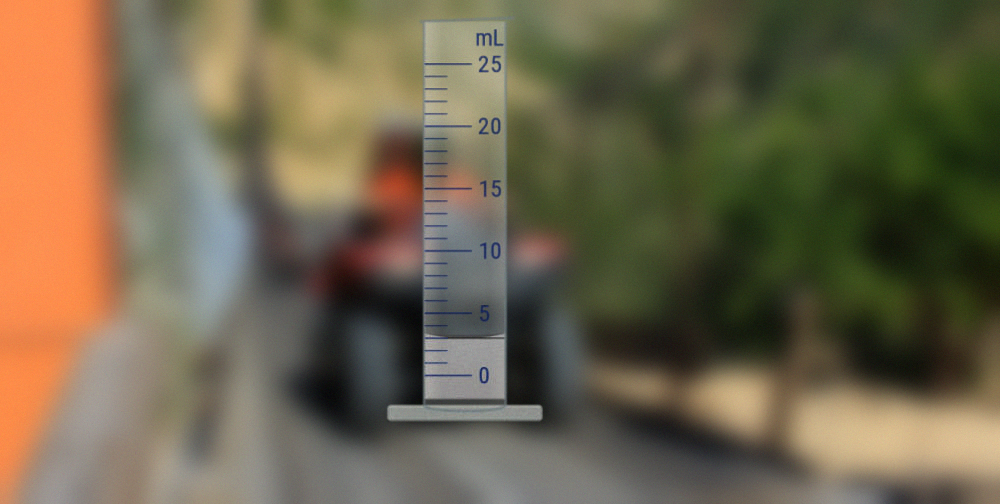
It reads 3,mL
